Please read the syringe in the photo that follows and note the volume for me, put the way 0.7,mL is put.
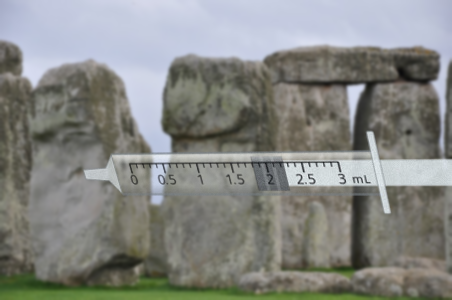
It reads 1.8,mL
